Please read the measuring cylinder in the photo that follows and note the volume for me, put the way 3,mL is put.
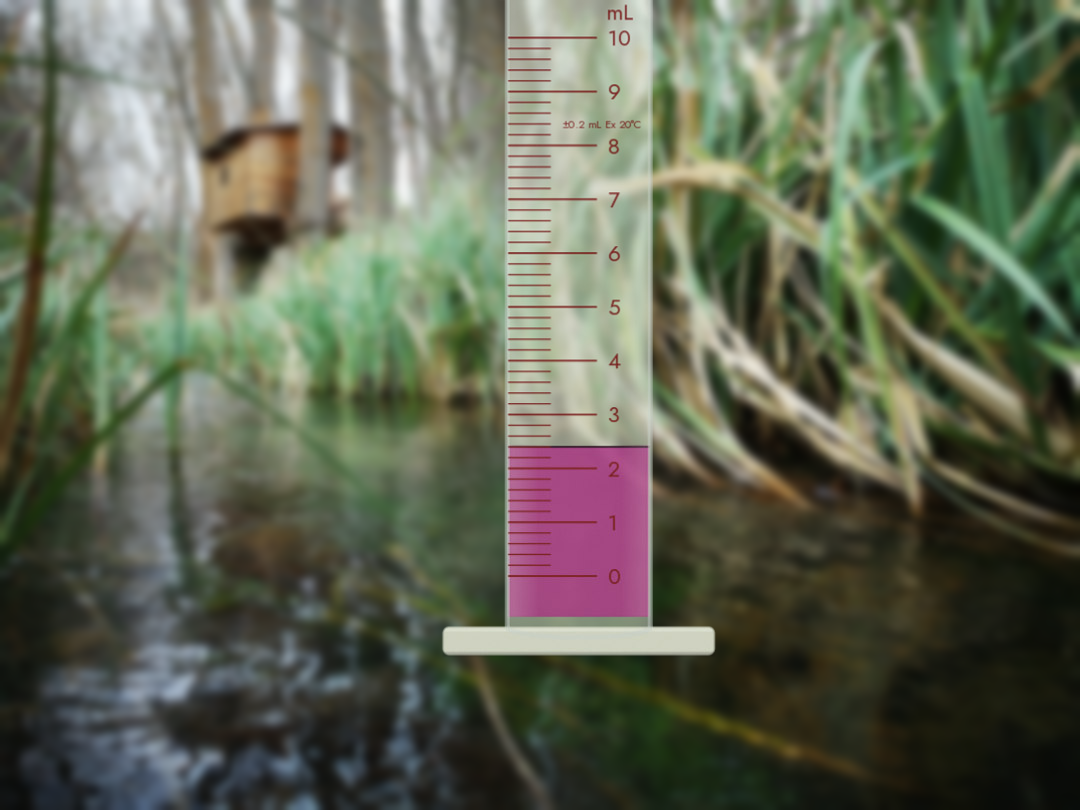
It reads 2.4,mL
